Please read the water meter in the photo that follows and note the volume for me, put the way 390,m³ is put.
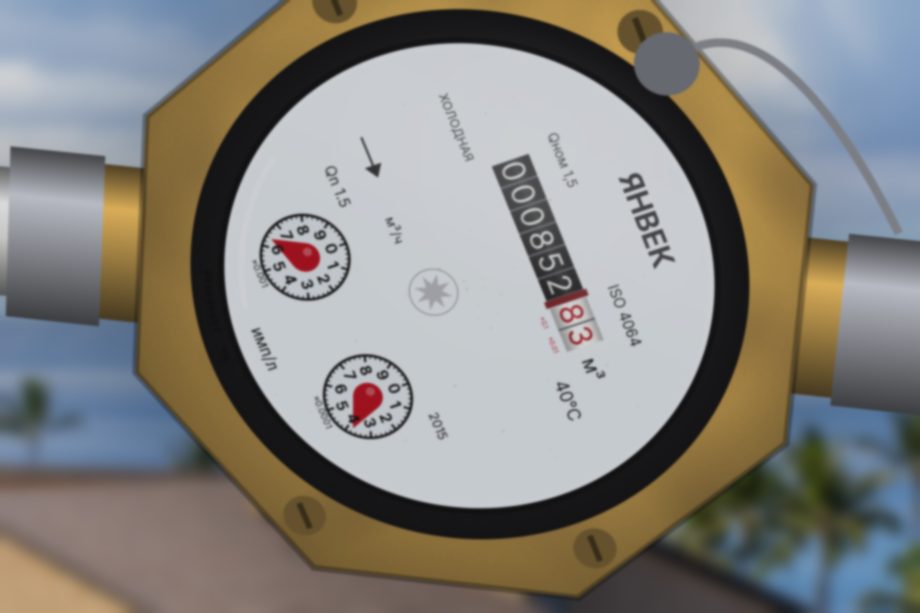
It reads 852.8363,m³
